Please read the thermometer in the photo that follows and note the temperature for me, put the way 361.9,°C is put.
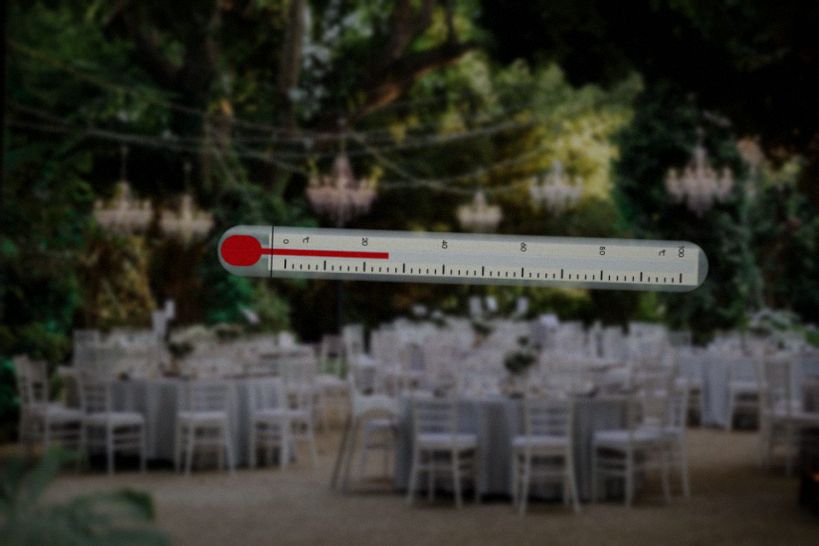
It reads 26,°C
